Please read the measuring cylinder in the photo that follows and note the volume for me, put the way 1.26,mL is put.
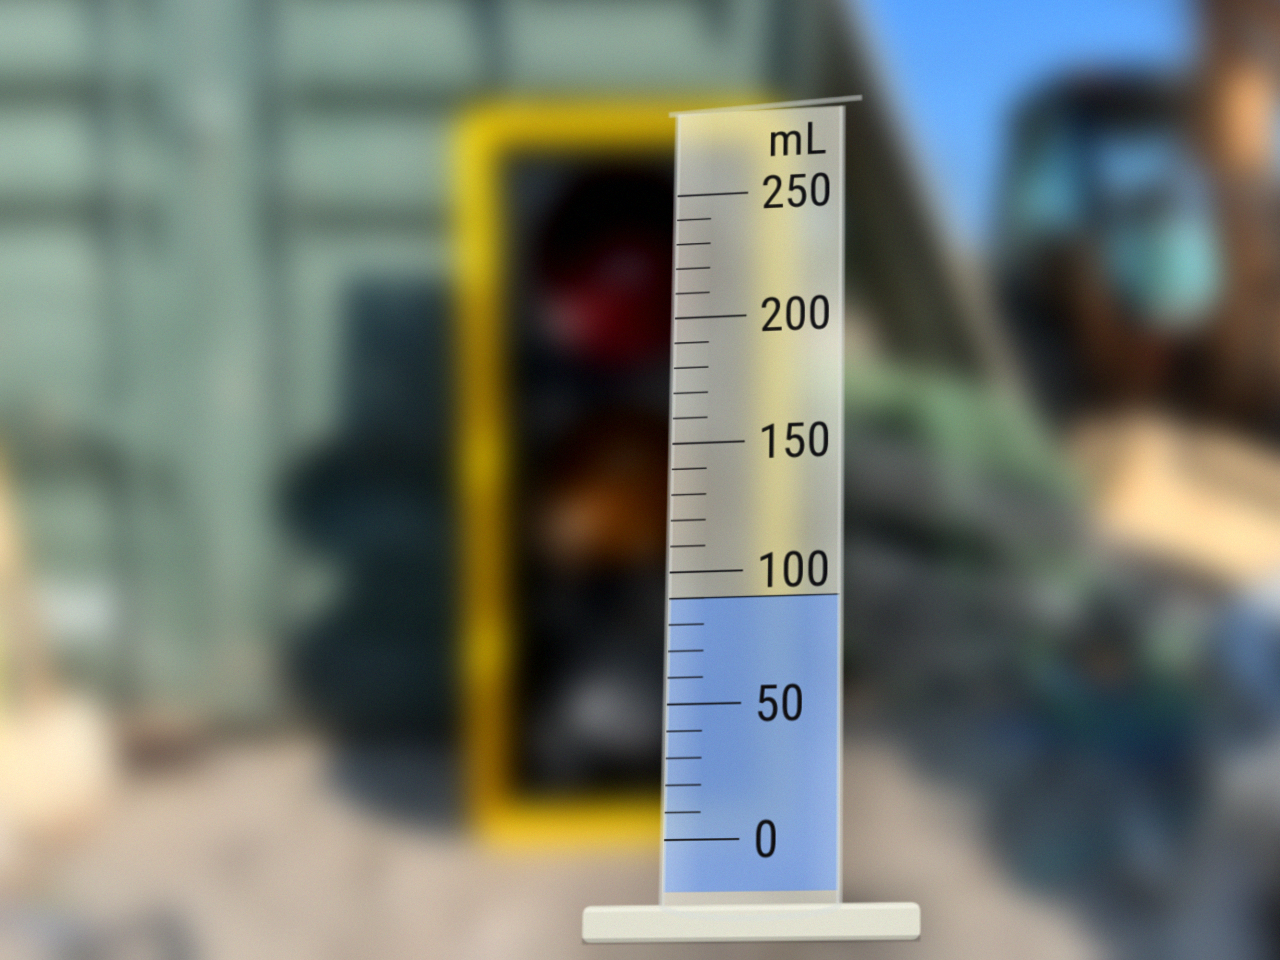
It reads 90,mL
